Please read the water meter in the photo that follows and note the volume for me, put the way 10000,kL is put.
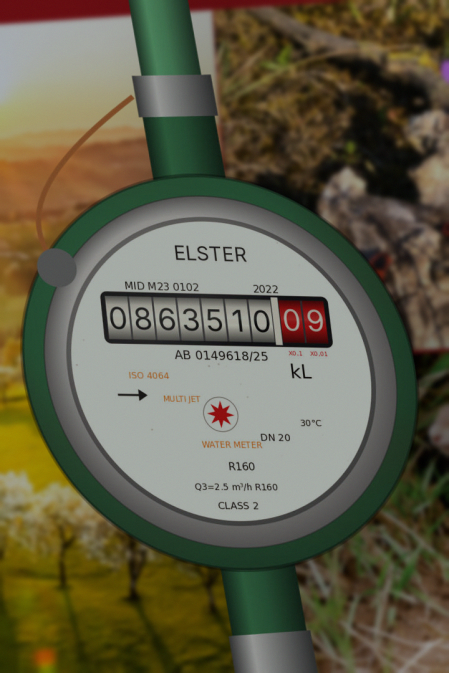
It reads 863510.09,kL
